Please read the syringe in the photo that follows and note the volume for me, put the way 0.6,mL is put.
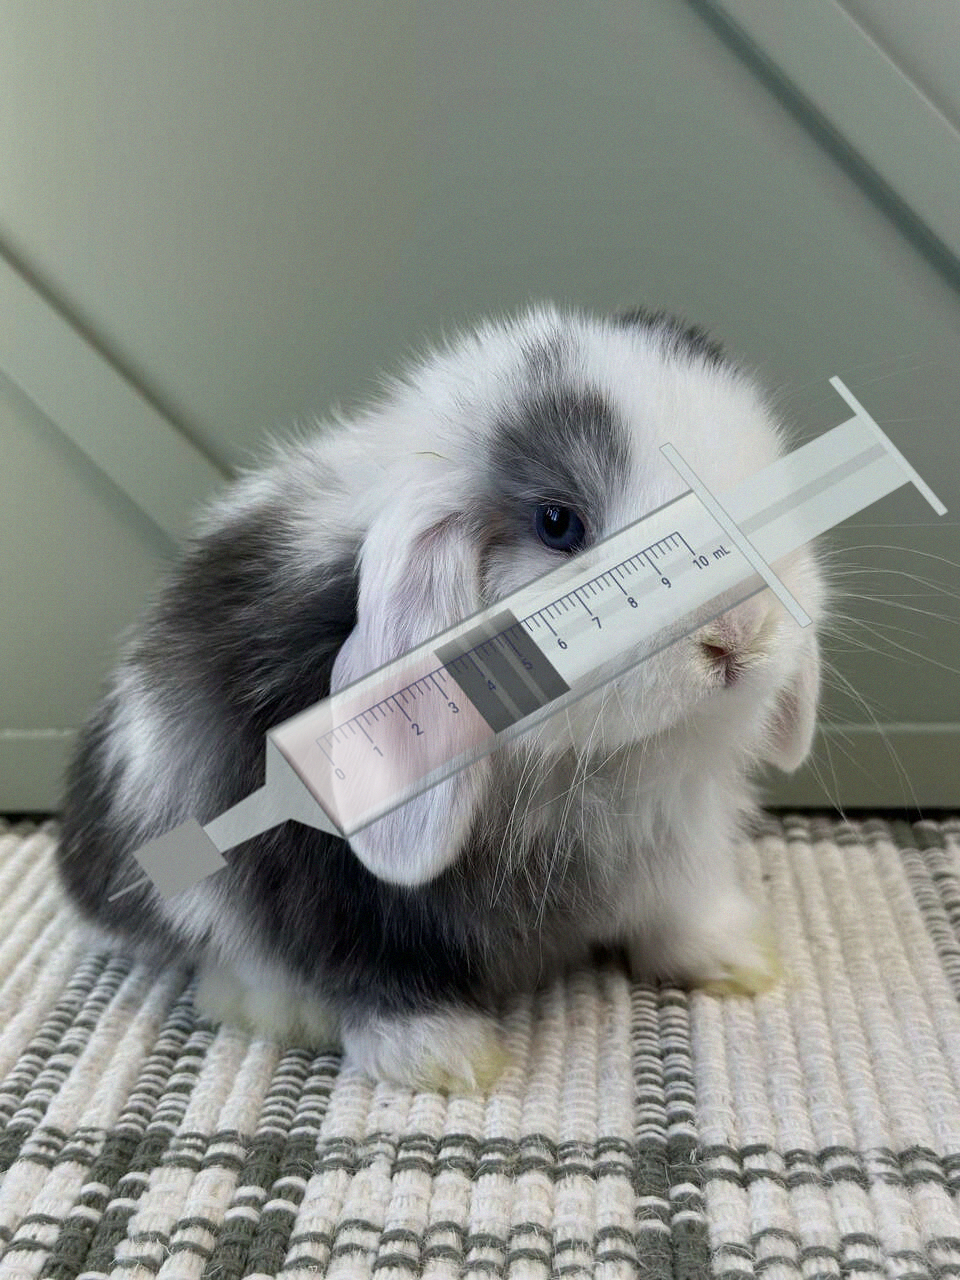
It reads 3.4,mL
